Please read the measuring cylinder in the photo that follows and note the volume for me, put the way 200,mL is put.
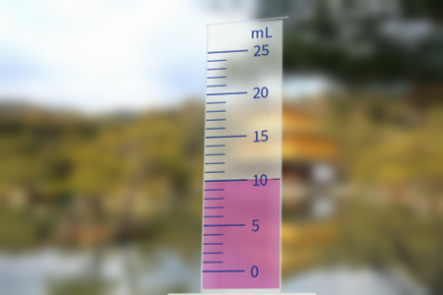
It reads 10,mL
